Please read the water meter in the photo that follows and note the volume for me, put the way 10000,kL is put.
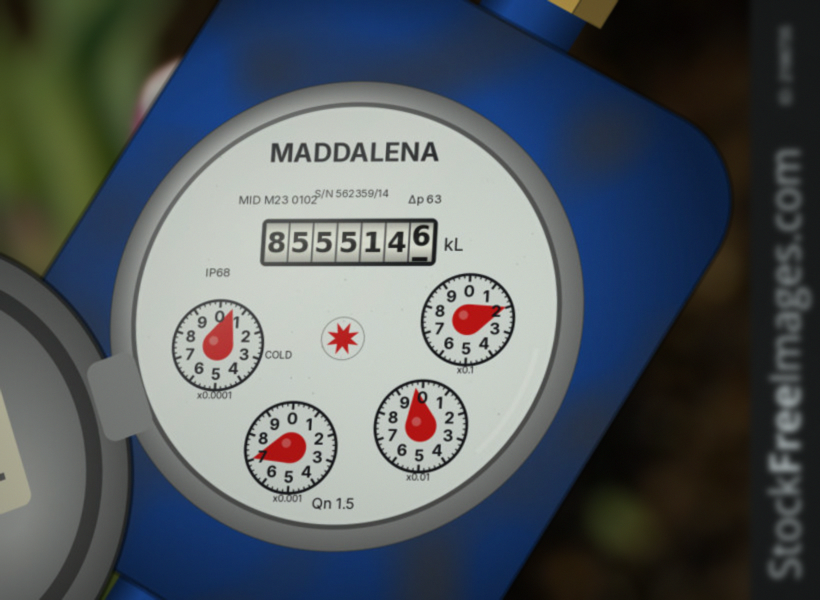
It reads 8555146.1970,kL
